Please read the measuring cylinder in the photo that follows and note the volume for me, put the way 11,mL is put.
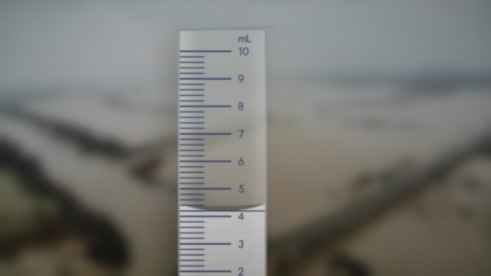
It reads 4.2,mL
